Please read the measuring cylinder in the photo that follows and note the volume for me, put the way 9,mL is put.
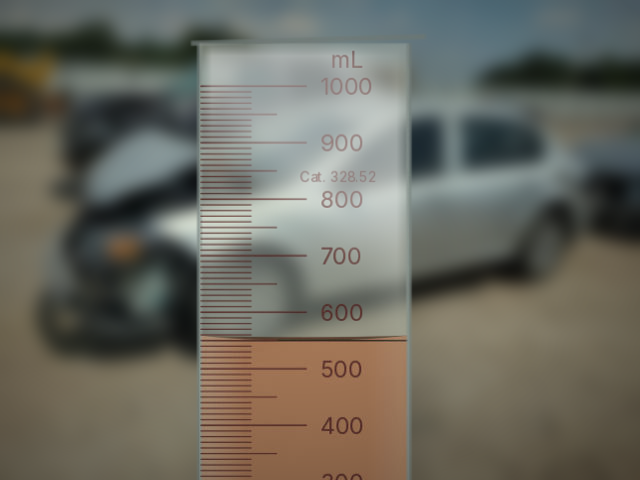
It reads 550,mL
